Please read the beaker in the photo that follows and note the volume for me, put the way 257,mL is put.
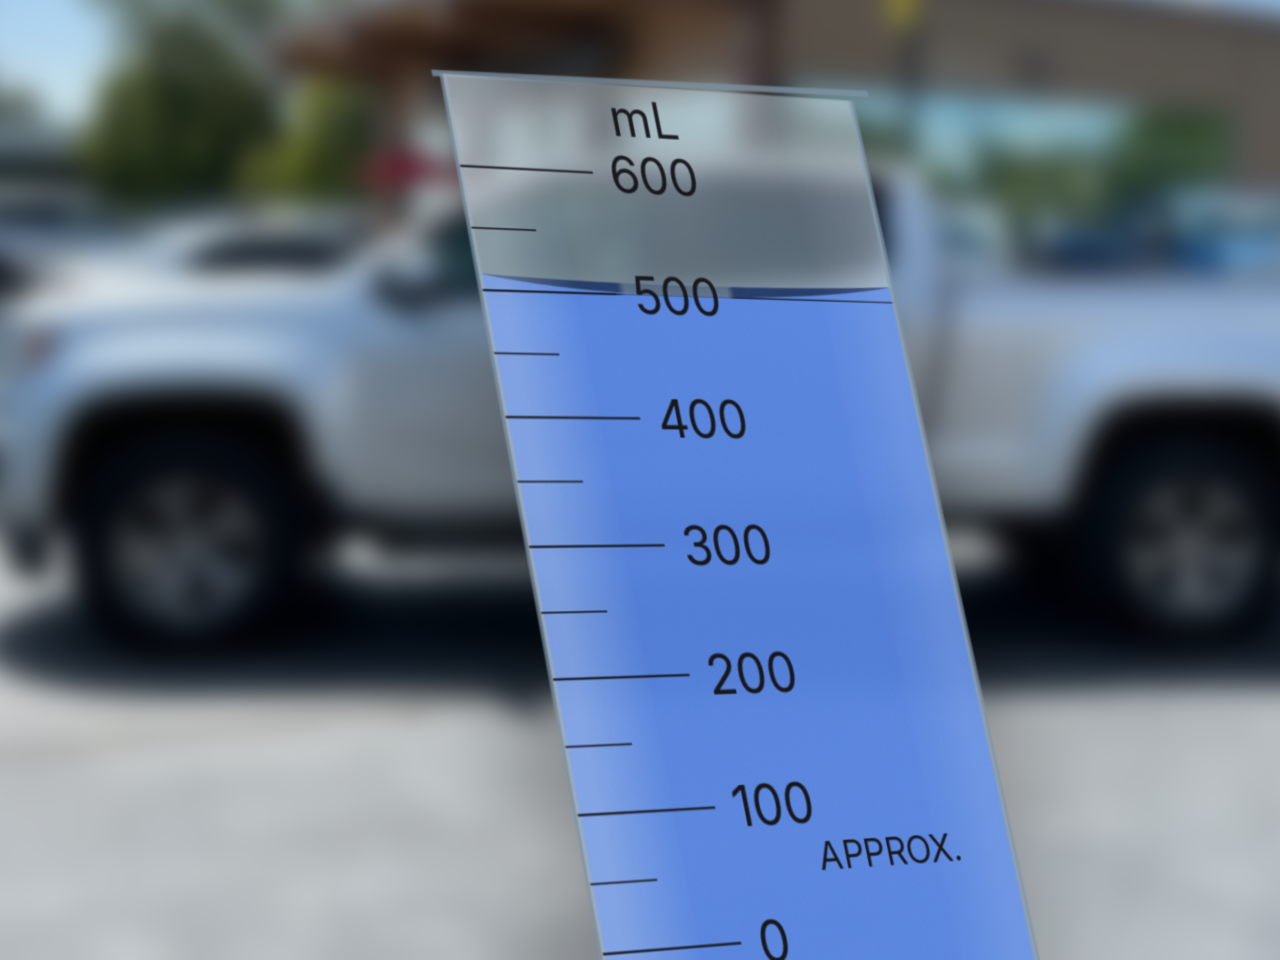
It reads 500,mL
